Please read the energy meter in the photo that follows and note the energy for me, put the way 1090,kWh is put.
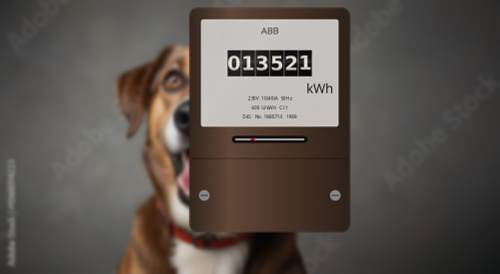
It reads 13521,kWh
